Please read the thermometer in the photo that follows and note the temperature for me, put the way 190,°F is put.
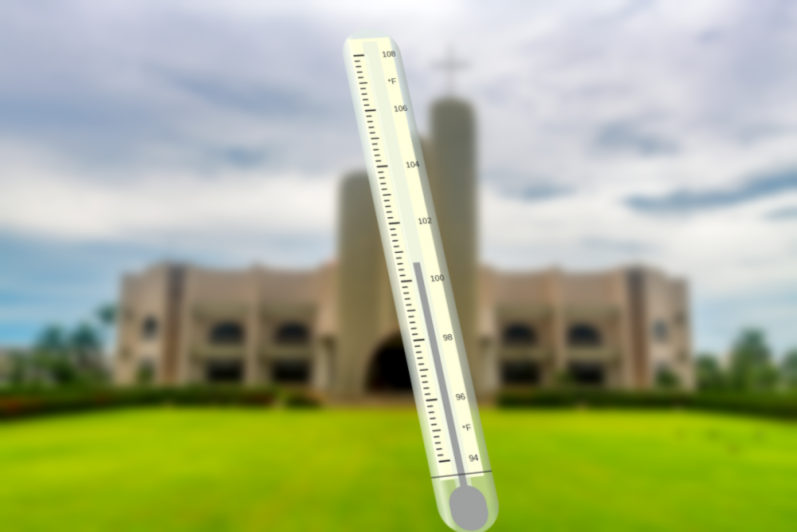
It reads 100.6,°F
